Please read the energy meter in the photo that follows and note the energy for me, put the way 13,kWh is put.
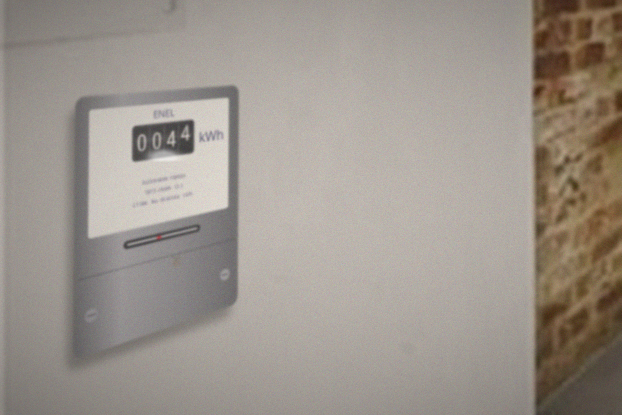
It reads 44,kWh
